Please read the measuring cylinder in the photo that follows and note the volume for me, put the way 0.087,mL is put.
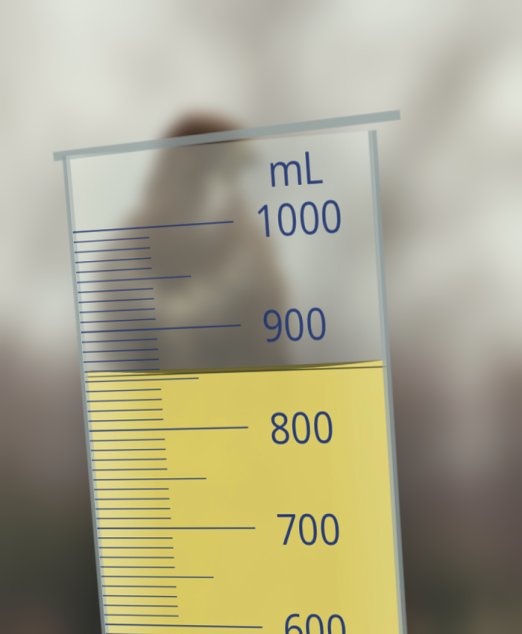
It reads 855,mL
